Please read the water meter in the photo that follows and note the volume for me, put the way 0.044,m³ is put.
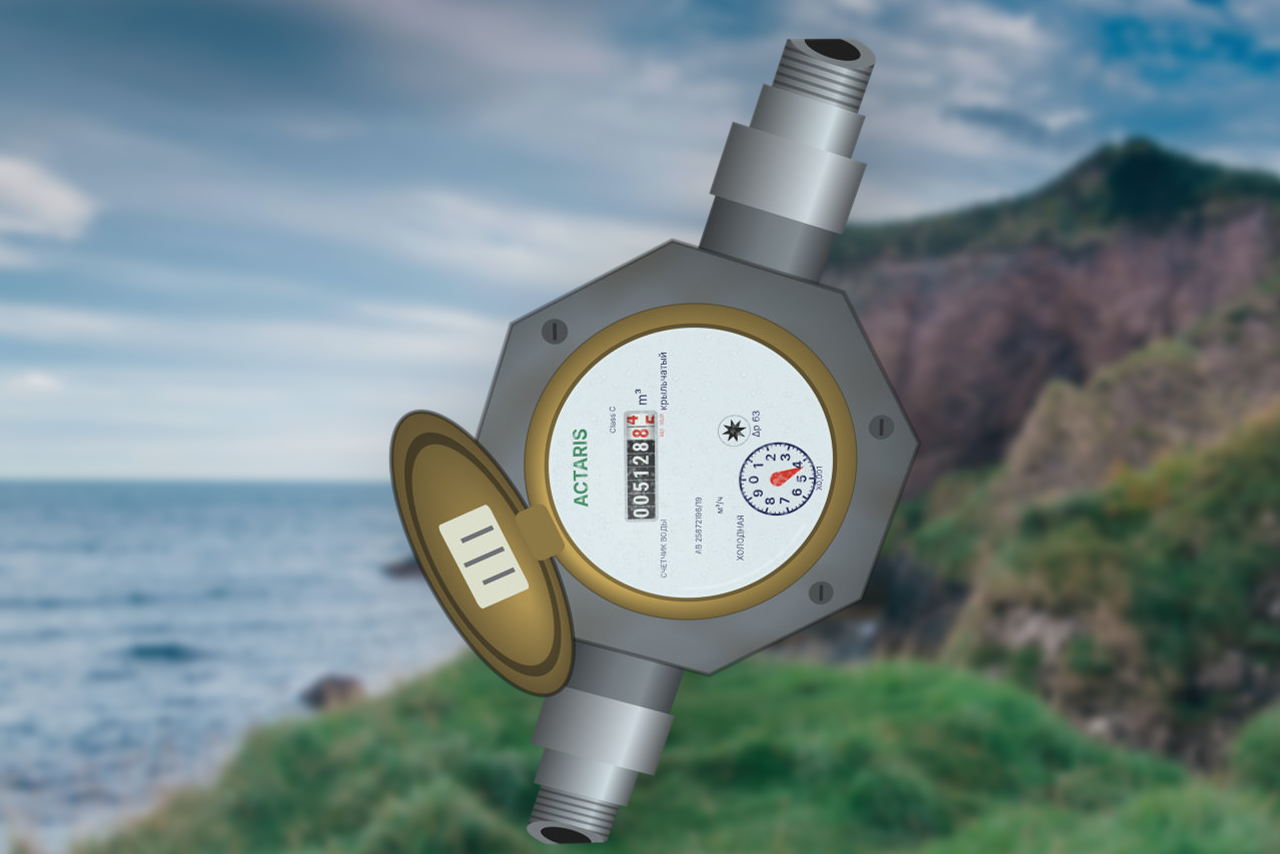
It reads 5128.844,m³
